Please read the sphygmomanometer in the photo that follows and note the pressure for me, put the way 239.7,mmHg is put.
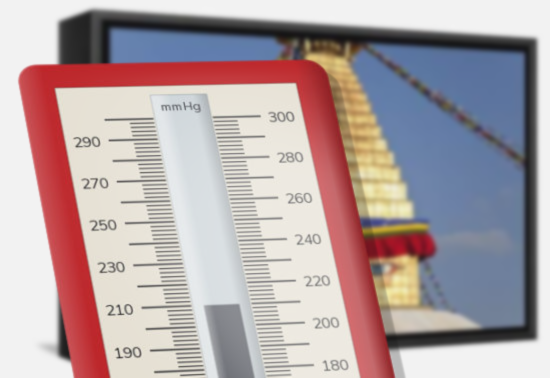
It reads 210,mmHg
